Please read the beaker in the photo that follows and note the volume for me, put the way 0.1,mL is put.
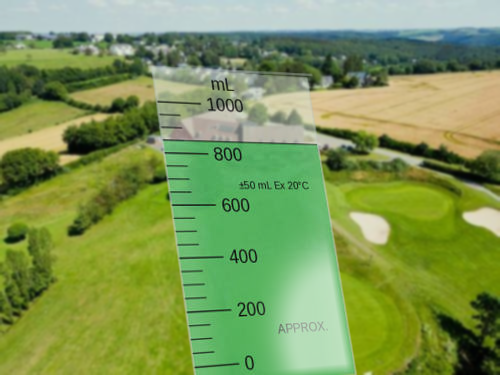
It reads 850,mL
